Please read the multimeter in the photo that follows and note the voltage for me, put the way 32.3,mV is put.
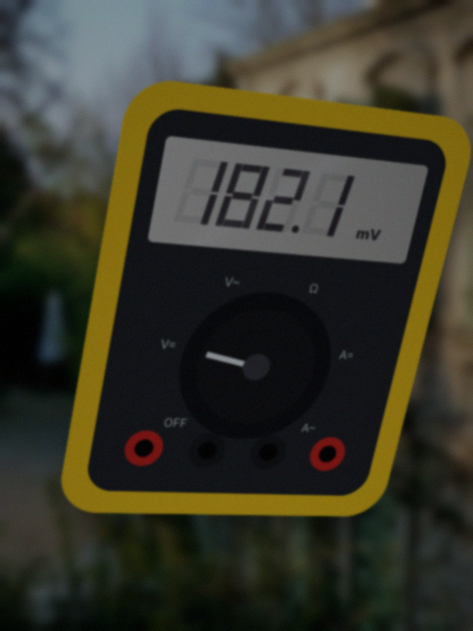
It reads 182.1,mV
